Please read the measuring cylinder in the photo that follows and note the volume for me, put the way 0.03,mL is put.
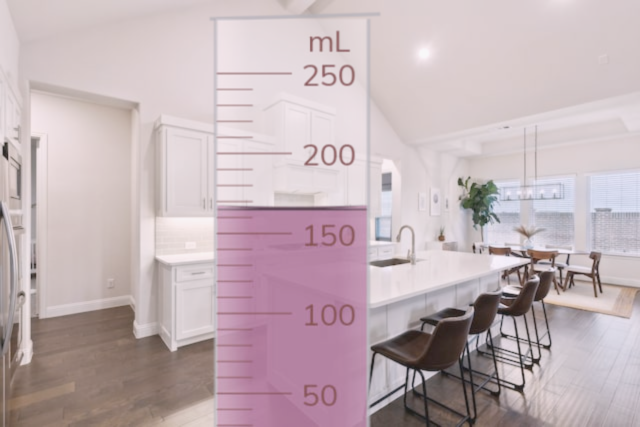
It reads 165,mL
